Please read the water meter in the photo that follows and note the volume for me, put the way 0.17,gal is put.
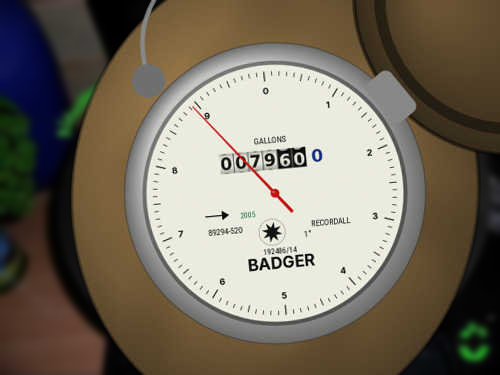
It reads 79598.9,gal
